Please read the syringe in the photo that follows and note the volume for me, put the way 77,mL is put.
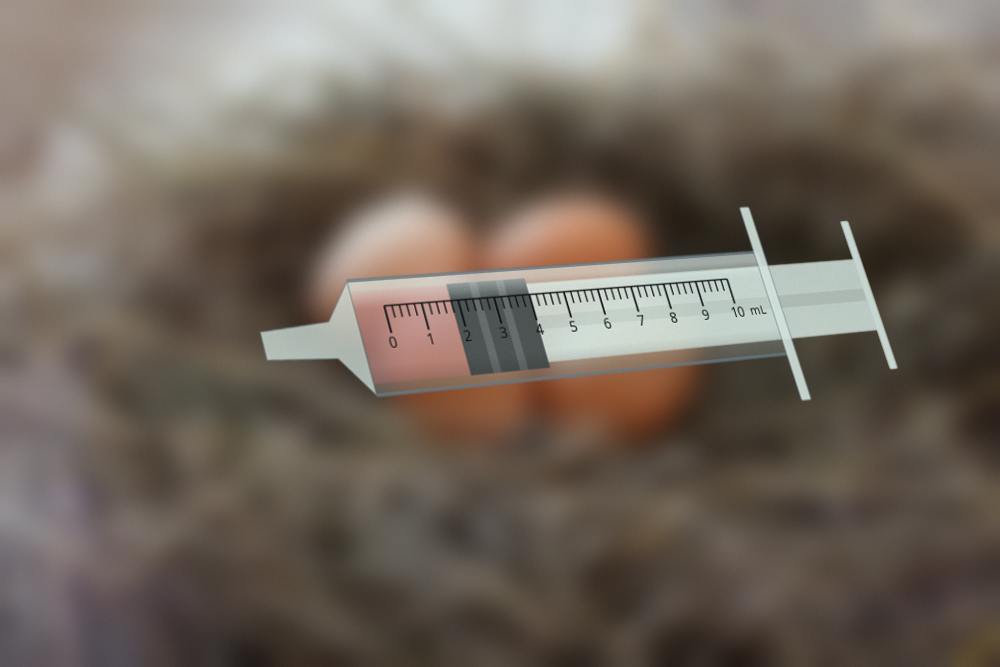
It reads 1.8,mL
